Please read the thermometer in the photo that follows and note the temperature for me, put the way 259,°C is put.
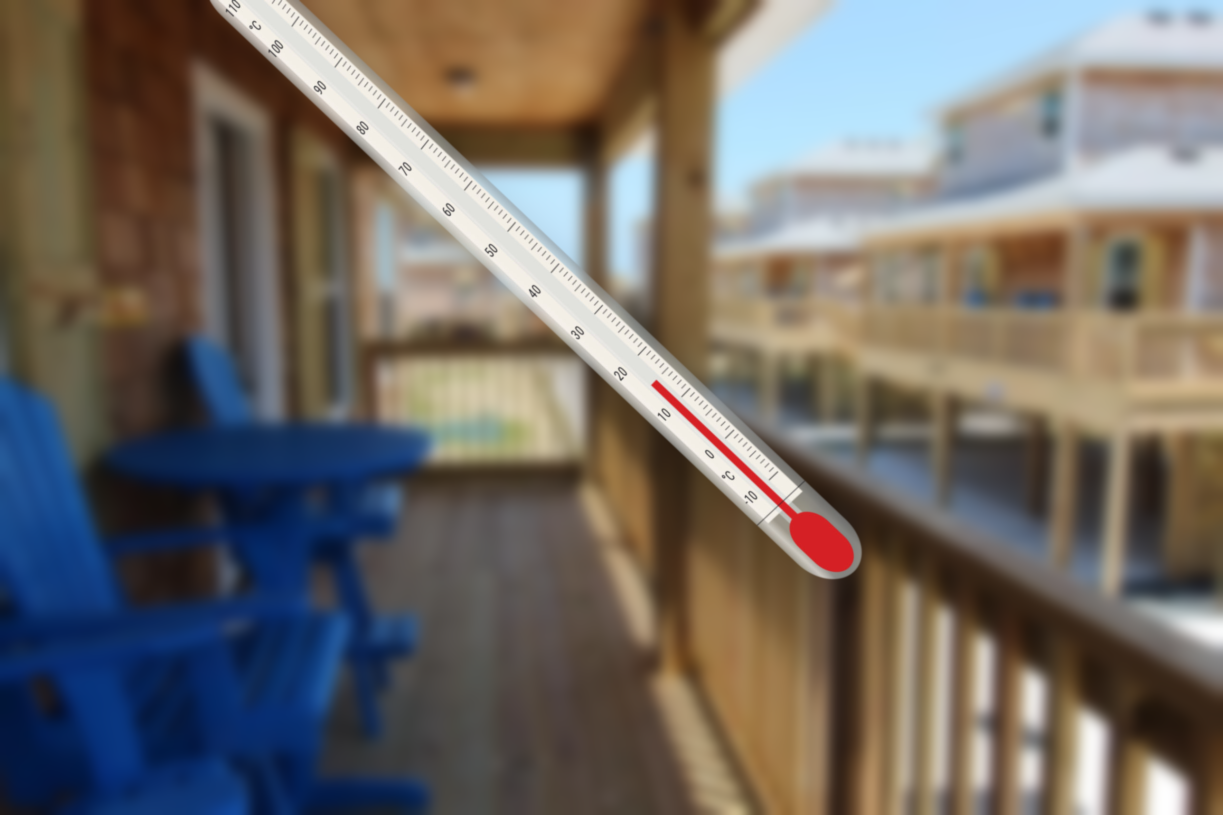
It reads 15,°C
